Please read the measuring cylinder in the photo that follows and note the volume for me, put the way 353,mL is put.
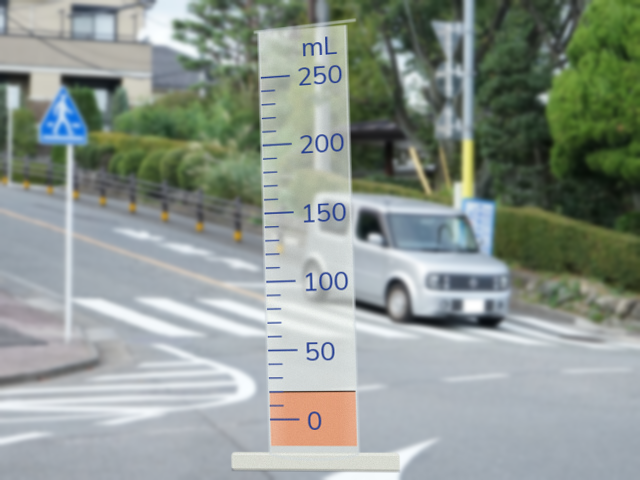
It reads 20,mL
